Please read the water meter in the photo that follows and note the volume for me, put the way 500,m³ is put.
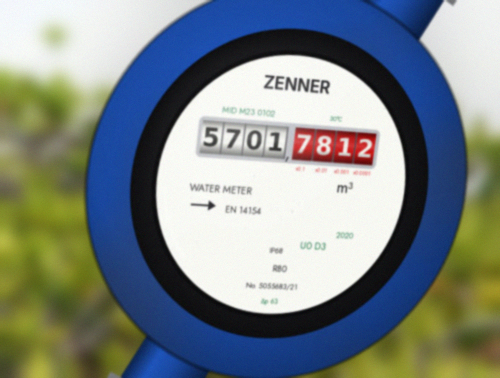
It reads 5701.7812,m³
